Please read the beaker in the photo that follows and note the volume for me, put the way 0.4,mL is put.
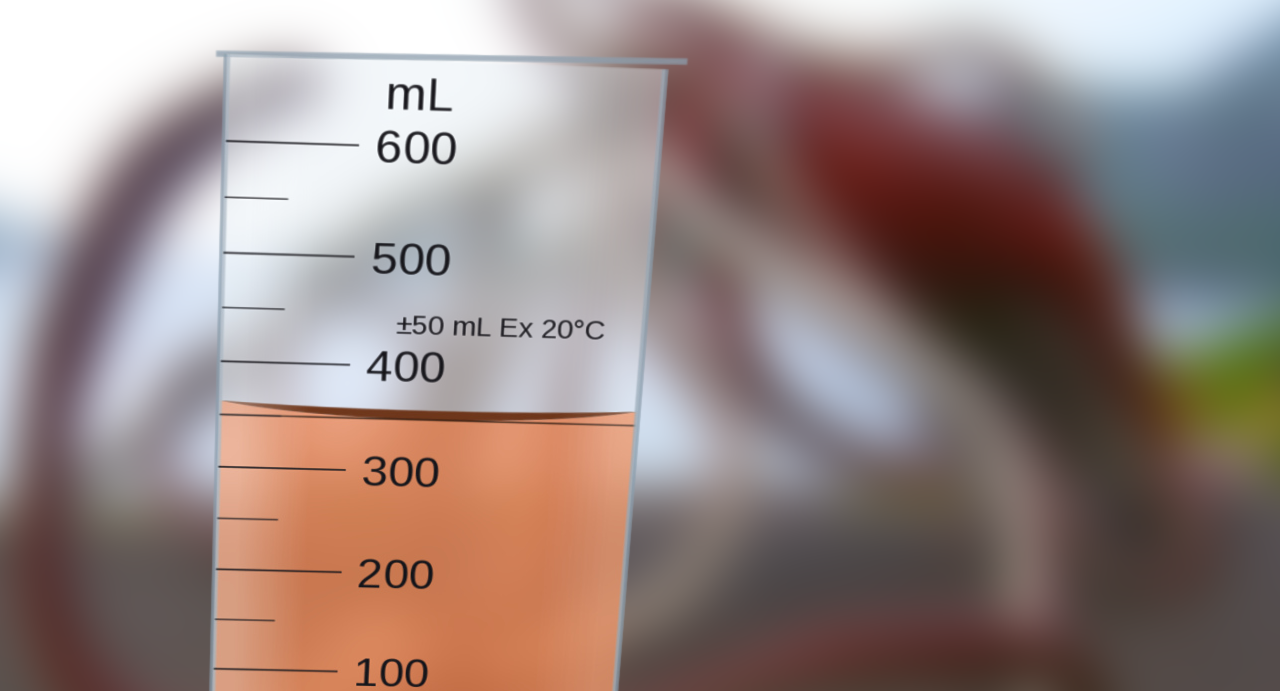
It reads 350,mL
